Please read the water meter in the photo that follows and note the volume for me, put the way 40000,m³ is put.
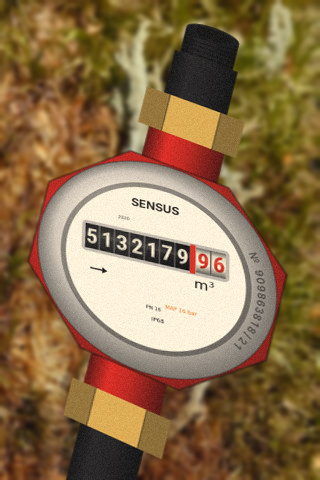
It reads 5132179.96,m³
